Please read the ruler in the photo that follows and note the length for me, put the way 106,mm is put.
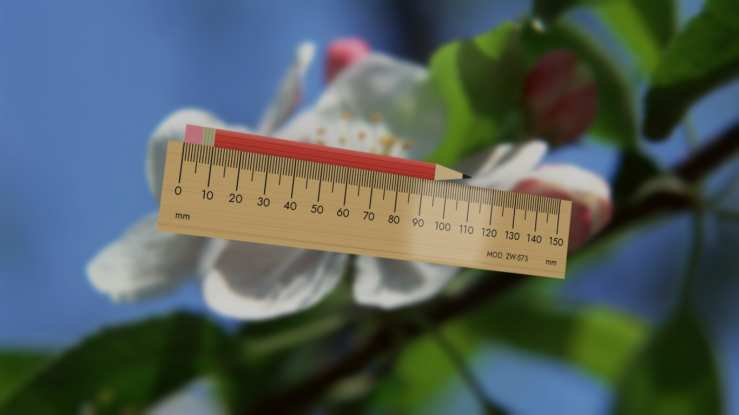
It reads 110,mm
